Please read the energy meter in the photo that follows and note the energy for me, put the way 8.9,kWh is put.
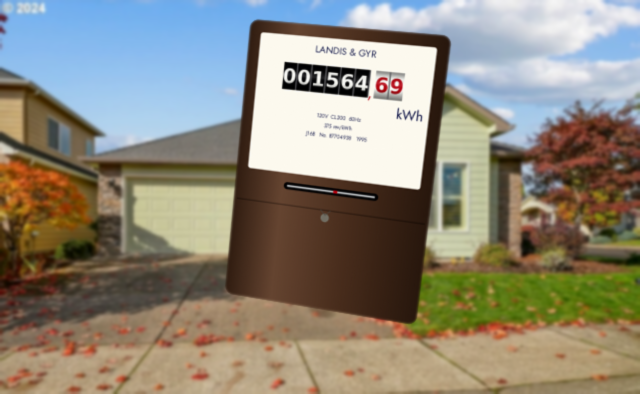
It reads 1564.69,kWh
